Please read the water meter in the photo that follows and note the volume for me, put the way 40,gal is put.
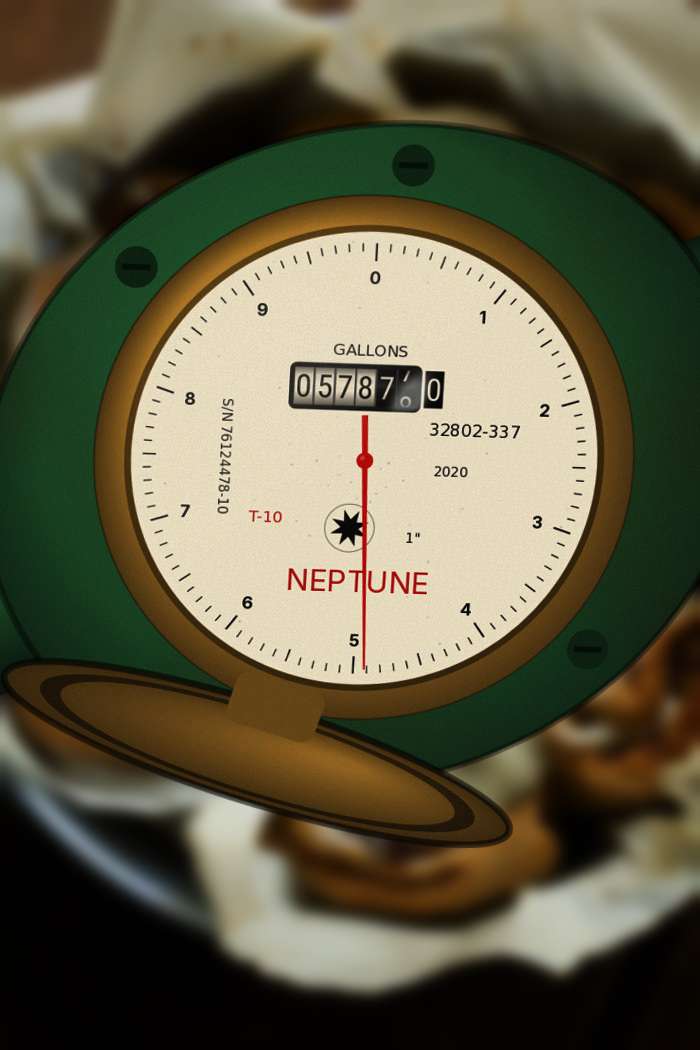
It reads 578774.9,gal
